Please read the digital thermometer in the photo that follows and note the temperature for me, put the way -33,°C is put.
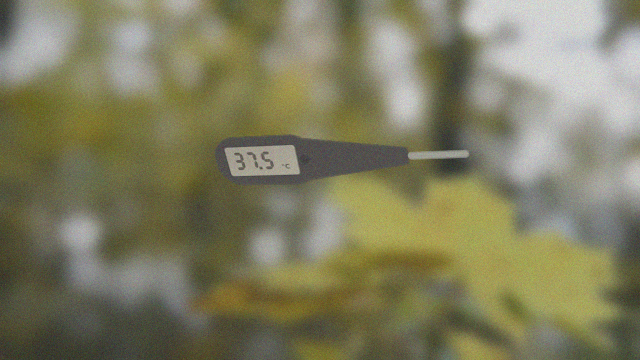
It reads 37.5,°C
